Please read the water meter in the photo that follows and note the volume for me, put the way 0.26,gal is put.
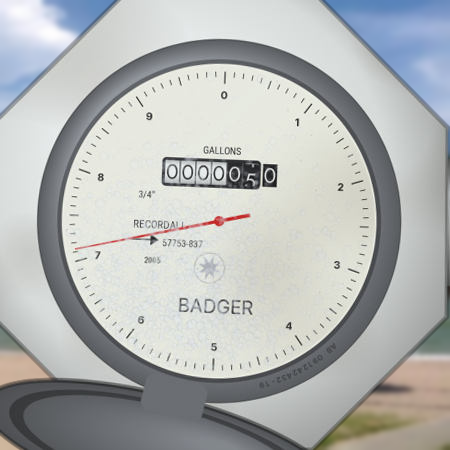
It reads 47.1,gal
